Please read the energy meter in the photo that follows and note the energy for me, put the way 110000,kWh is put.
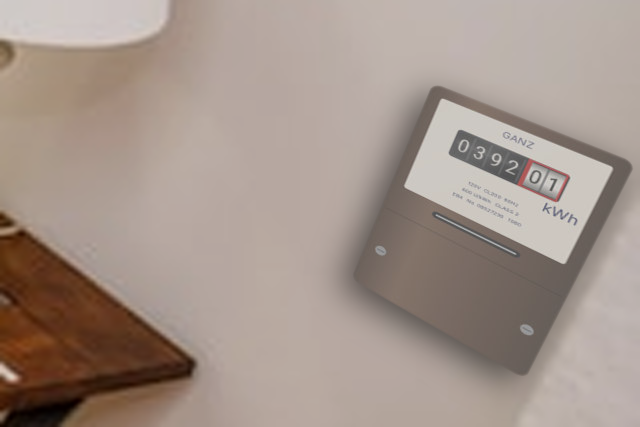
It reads 392.01,kWh
